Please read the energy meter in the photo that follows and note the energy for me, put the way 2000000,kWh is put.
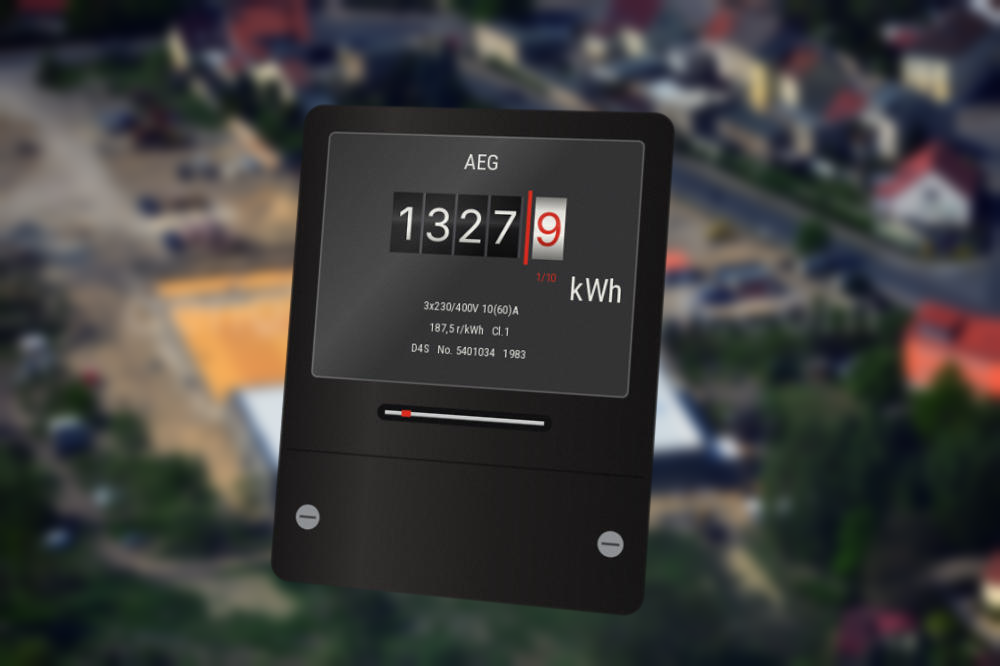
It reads 1327.9,kWh
